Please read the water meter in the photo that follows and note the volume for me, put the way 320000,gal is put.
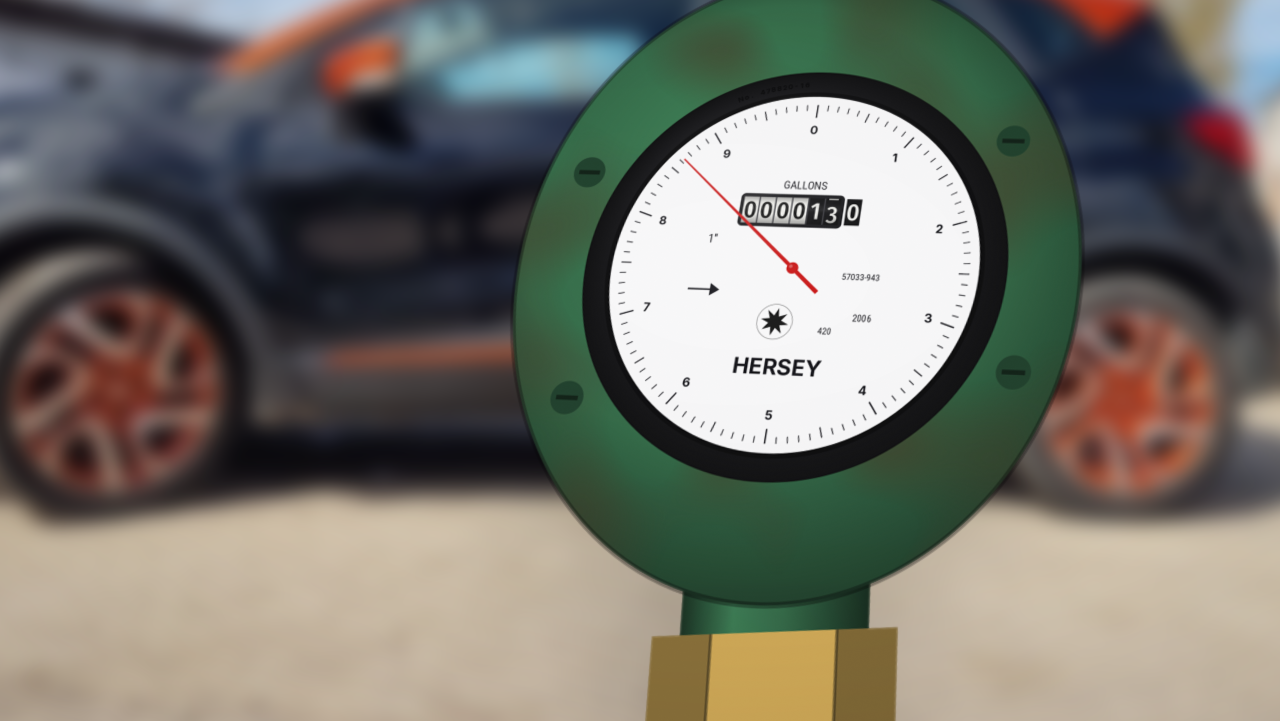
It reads 128.6,gal
